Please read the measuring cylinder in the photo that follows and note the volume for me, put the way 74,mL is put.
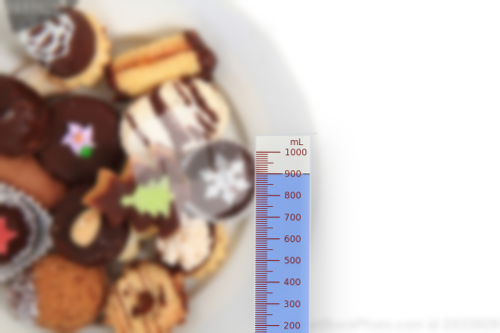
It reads 900,mL
